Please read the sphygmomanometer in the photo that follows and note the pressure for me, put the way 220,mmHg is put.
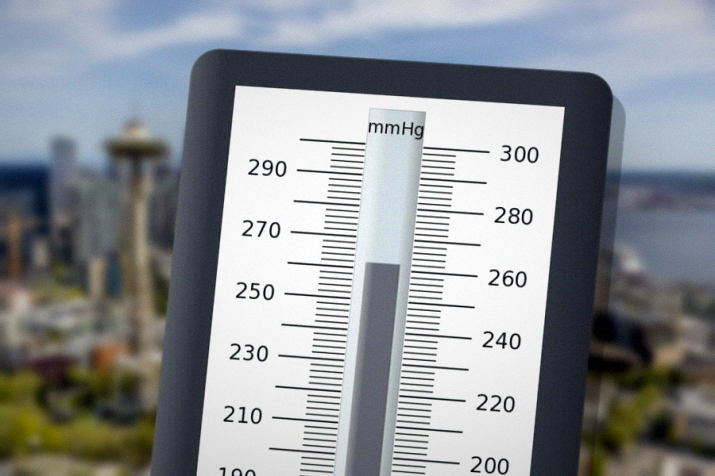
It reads 262,mmHg
